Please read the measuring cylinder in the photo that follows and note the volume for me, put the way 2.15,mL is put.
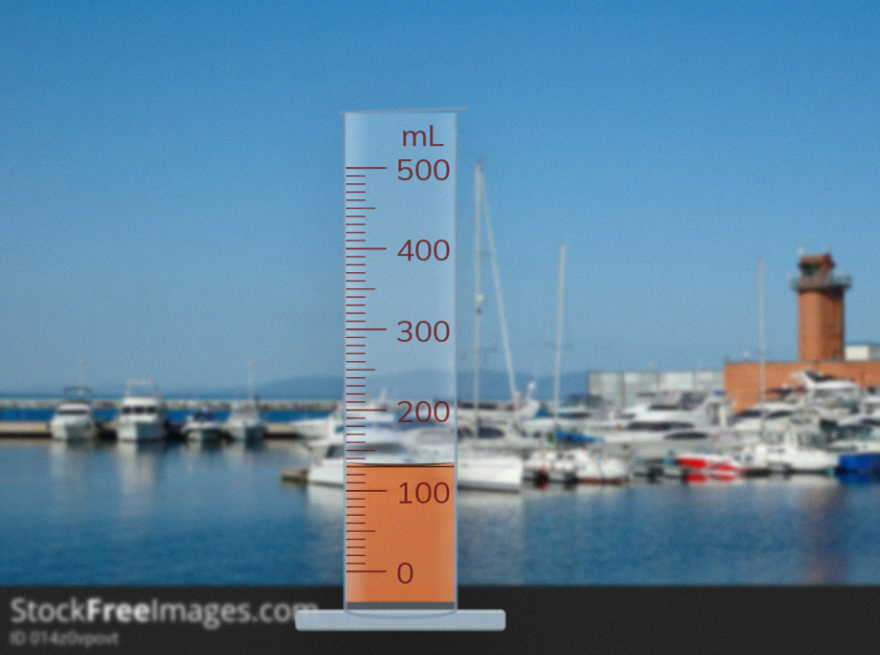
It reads 130,mL
